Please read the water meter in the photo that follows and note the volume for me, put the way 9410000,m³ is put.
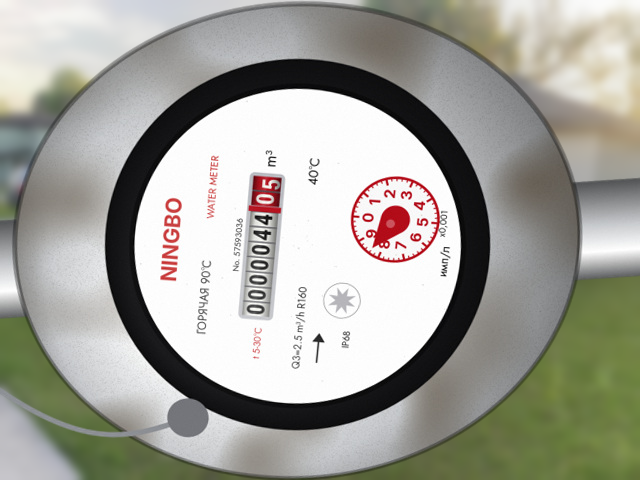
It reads 44.048,m³
